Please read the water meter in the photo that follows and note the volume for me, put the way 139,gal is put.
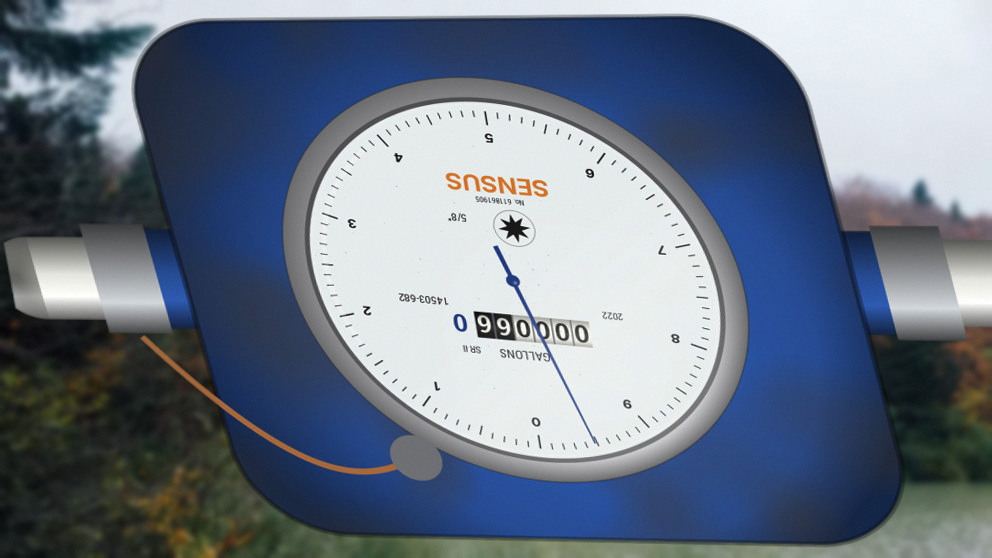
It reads 659.5,gal
